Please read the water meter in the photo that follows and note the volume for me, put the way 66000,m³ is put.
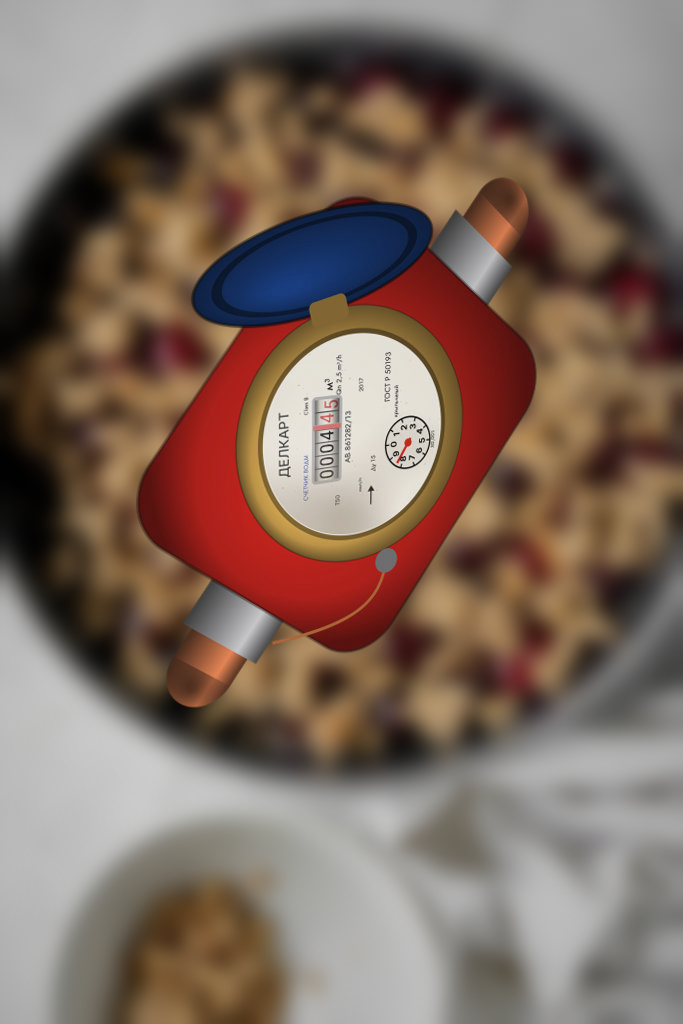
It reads 4.448,m³
